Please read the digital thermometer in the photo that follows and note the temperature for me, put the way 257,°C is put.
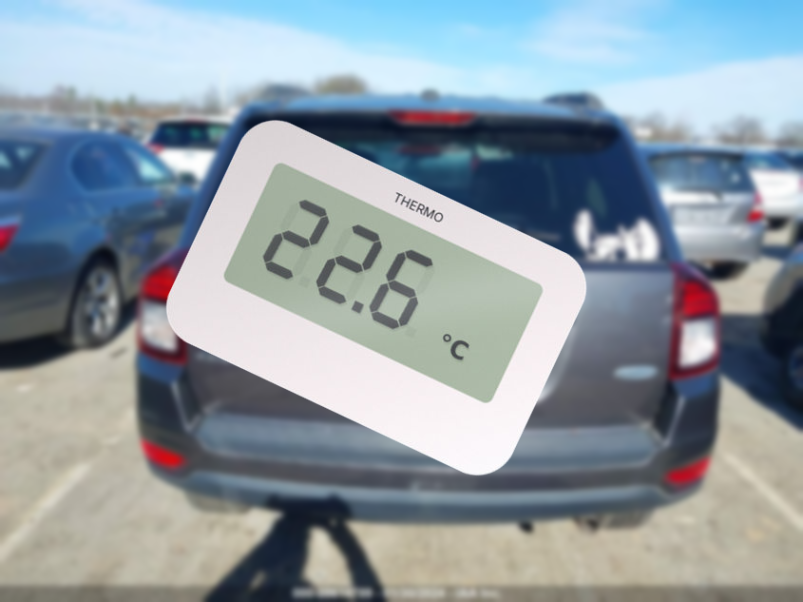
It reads 22.6,°C
